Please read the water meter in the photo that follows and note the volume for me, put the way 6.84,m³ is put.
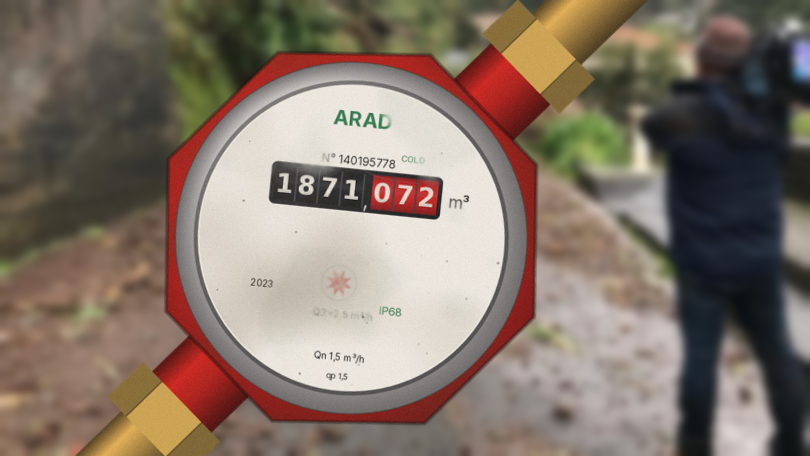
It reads 1871.072,m³
